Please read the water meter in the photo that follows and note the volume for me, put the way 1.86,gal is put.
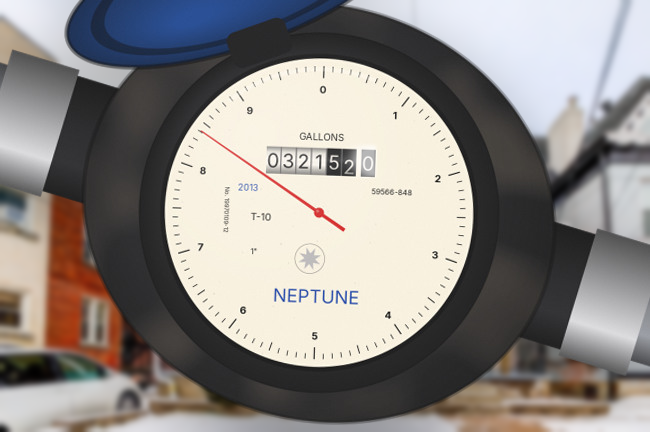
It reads 321518.4,gal
